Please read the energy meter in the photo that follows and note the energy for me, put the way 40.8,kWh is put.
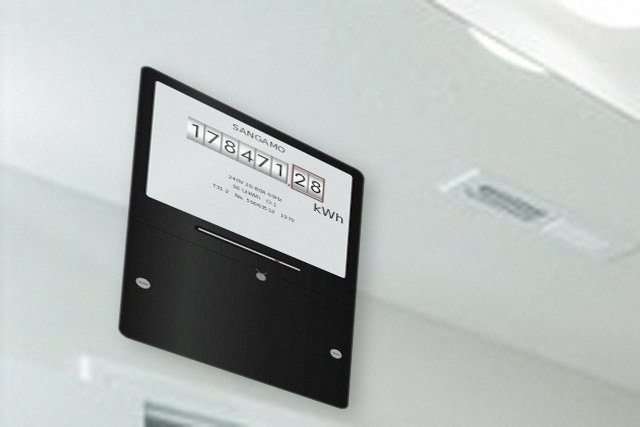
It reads 178471.28,kWh
